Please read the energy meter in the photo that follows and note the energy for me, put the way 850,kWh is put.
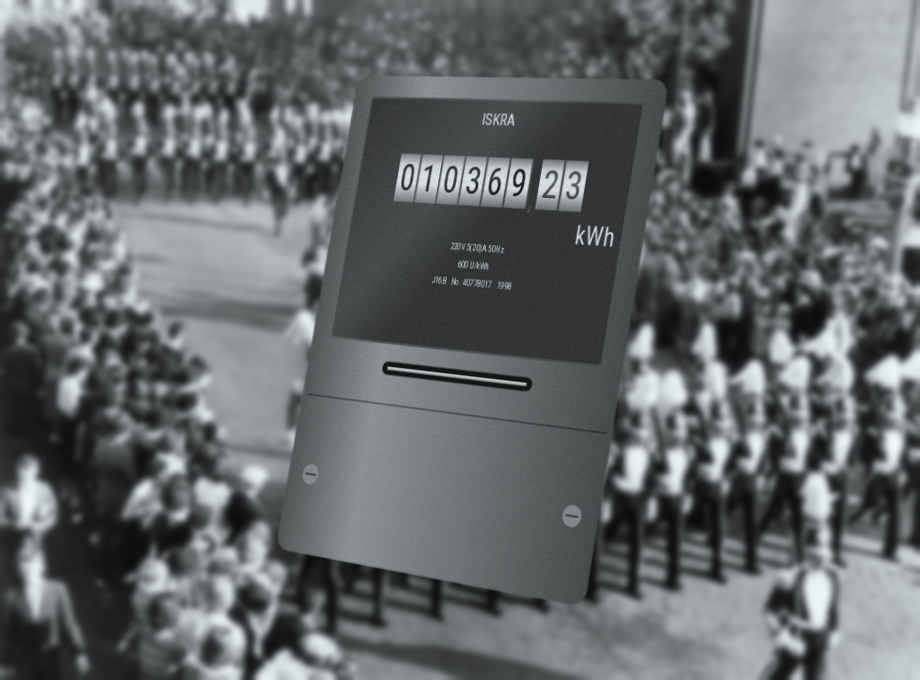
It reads 10369.23,kWh
